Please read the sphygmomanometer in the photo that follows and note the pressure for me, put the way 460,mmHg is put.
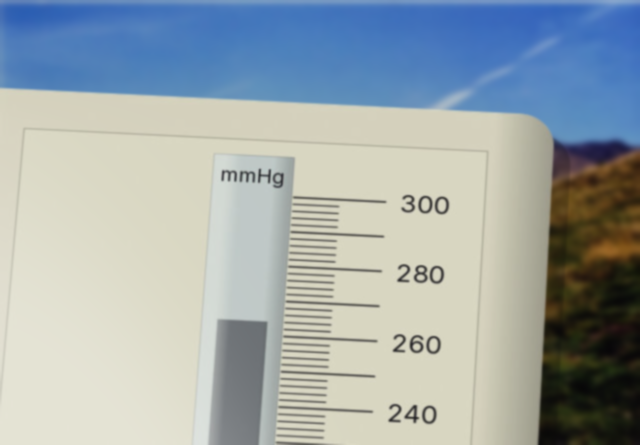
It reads 264,mmHg
